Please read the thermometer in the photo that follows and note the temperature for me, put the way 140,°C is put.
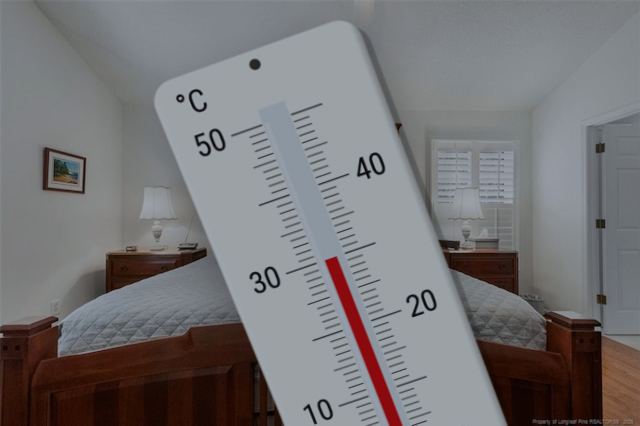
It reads 30,°C
